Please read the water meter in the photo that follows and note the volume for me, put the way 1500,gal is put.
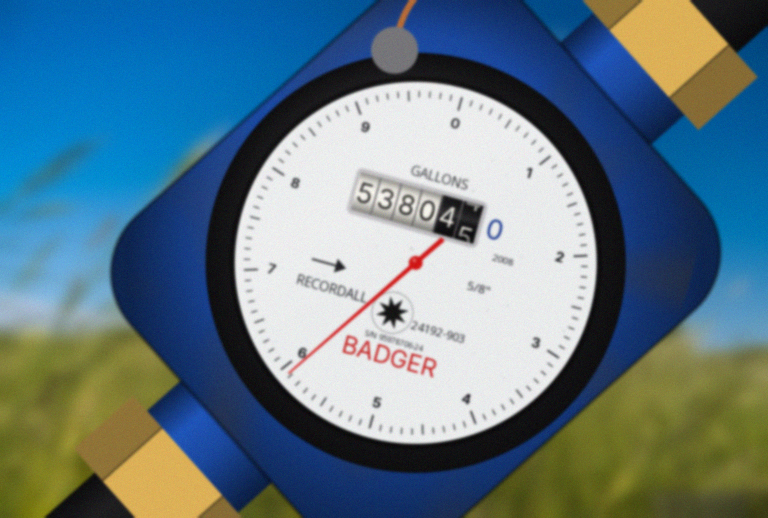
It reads 5380445.9,gal
